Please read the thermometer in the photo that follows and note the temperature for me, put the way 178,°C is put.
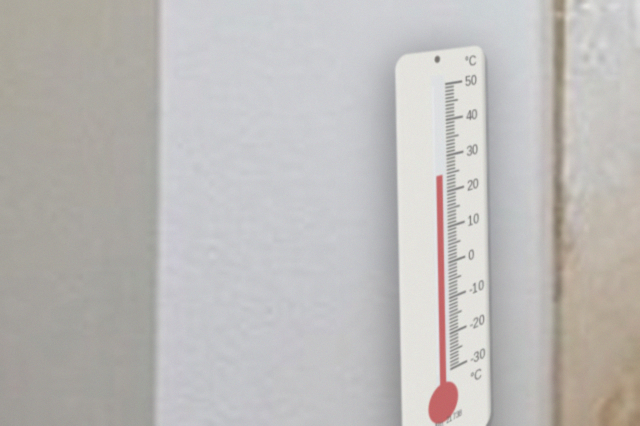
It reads 25,°C
